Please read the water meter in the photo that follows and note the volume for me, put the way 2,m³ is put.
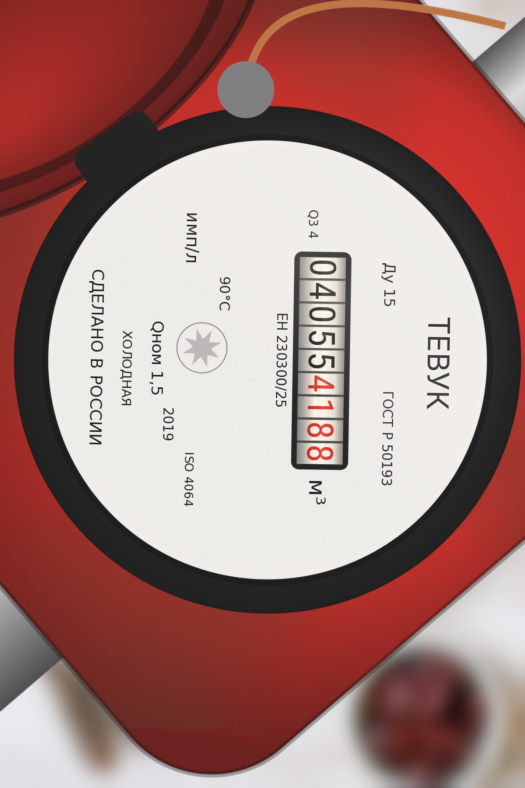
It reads 4055.4188,m³
